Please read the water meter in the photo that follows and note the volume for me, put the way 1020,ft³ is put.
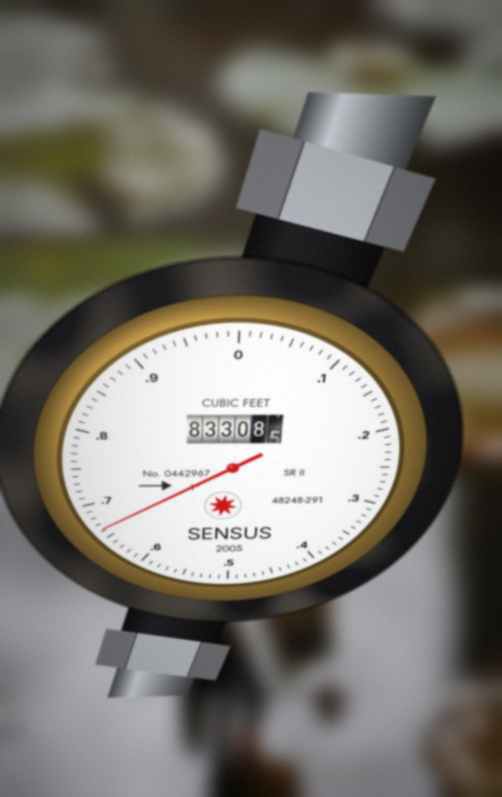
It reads 833084.66,ft³
